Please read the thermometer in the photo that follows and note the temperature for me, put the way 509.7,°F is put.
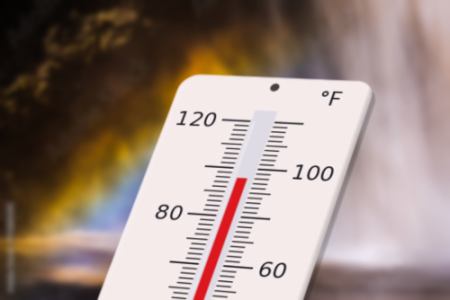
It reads 96,°F
